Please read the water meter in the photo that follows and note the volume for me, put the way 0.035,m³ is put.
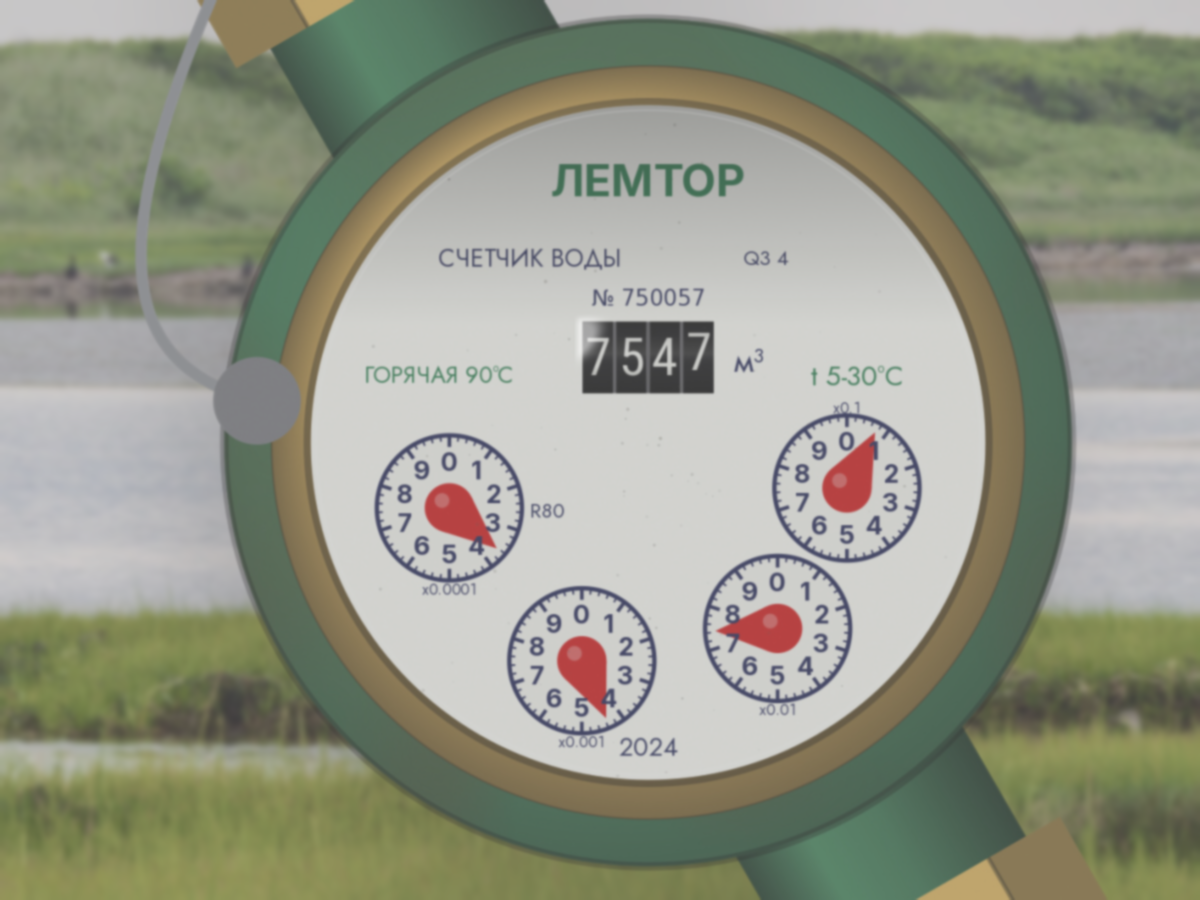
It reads 7547.0743,m³
